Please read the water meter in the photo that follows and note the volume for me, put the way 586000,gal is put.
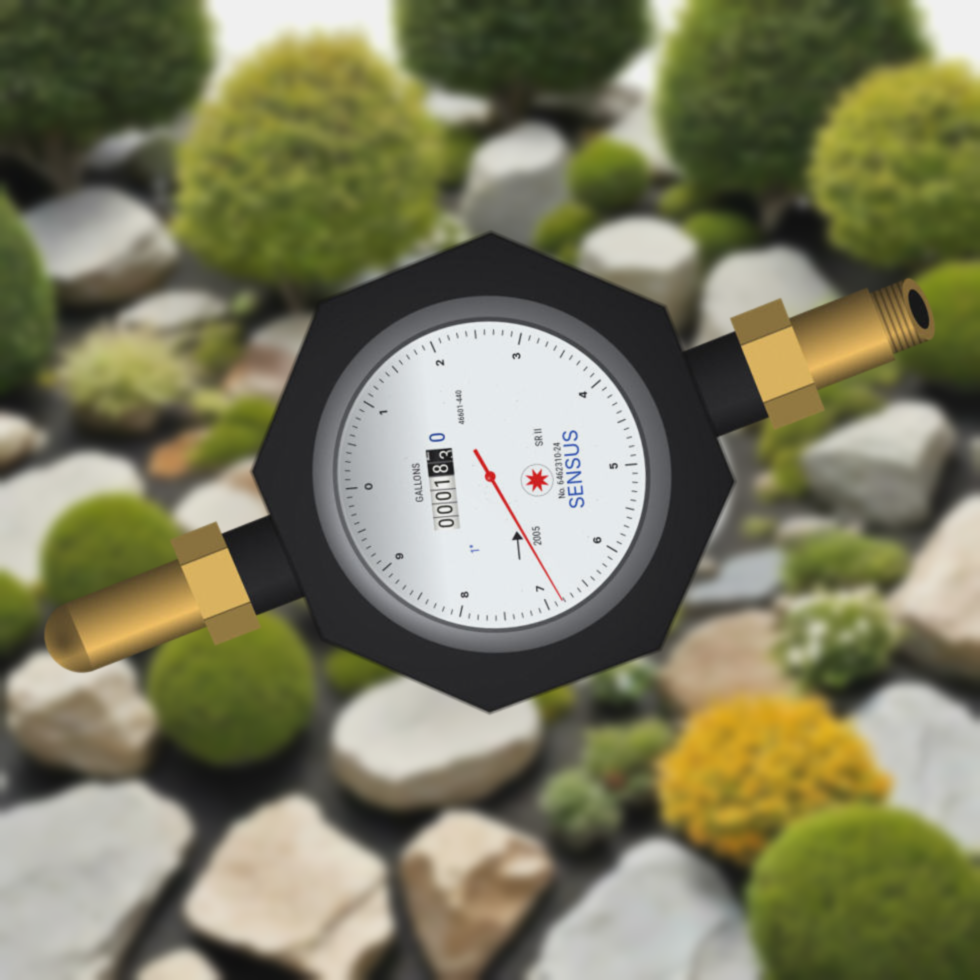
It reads 1826.8,gal
